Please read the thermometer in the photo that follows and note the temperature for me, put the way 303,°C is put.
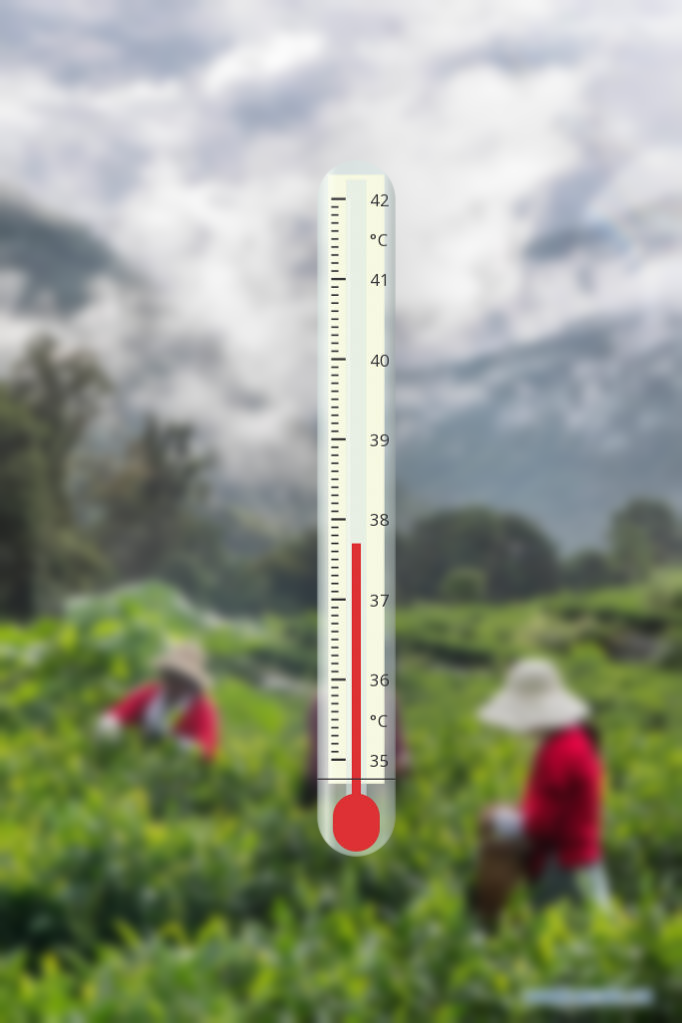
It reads 37.7,°C
